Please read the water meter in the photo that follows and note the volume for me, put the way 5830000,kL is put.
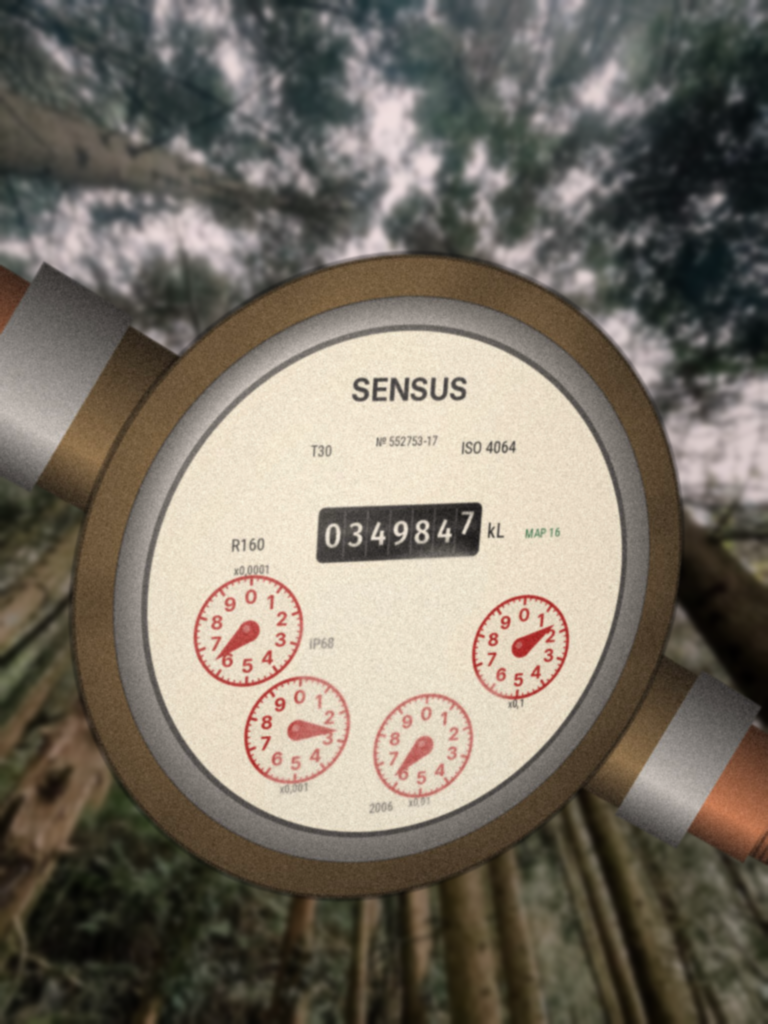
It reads 349847.1626,kL
